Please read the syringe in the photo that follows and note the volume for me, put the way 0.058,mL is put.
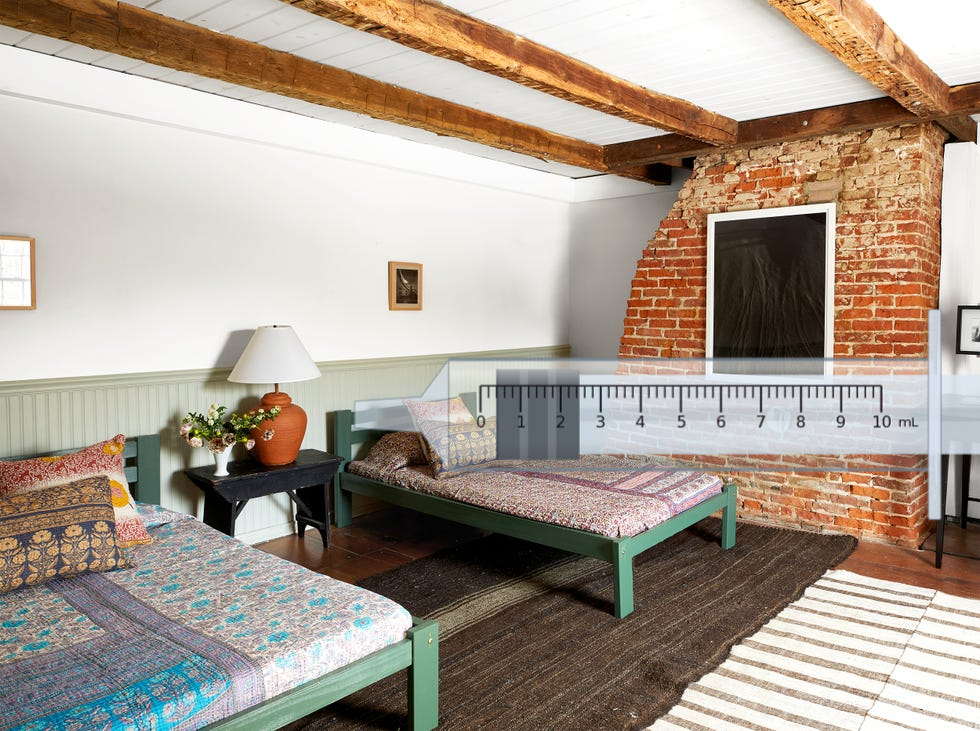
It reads 0.4,mL
